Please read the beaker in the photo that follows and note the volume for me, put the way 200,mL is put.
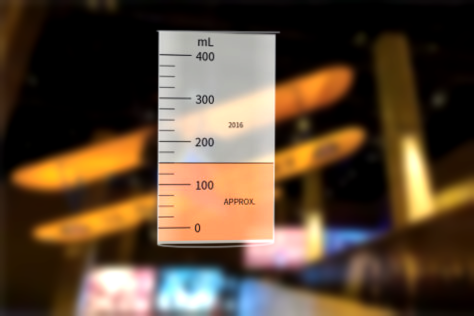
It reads 150,mL
